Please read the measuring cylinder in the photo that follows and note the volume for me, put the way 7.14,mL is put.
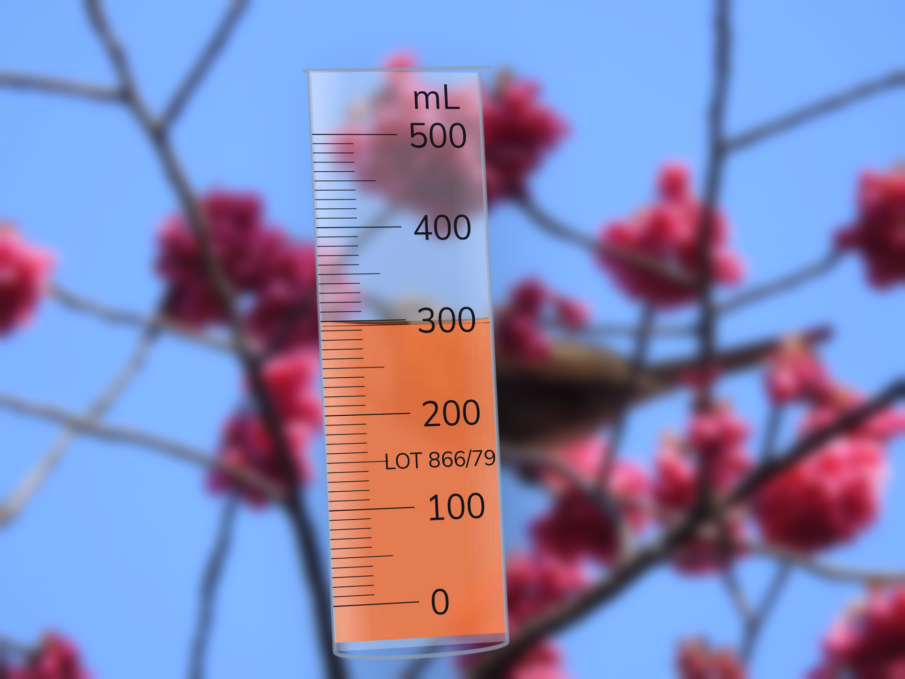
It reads 295,mL
